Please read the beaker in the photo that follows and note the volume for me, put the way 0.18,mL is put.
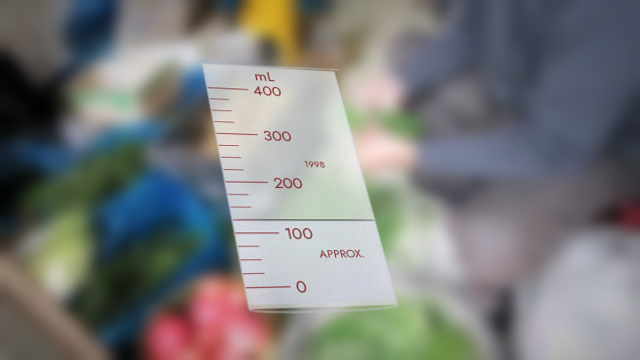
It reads 125,mL
